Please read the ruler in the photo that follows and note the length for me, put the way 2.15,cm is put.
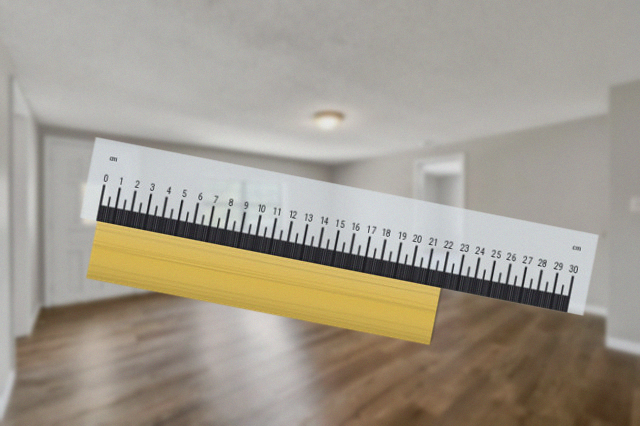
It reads 22,cm
